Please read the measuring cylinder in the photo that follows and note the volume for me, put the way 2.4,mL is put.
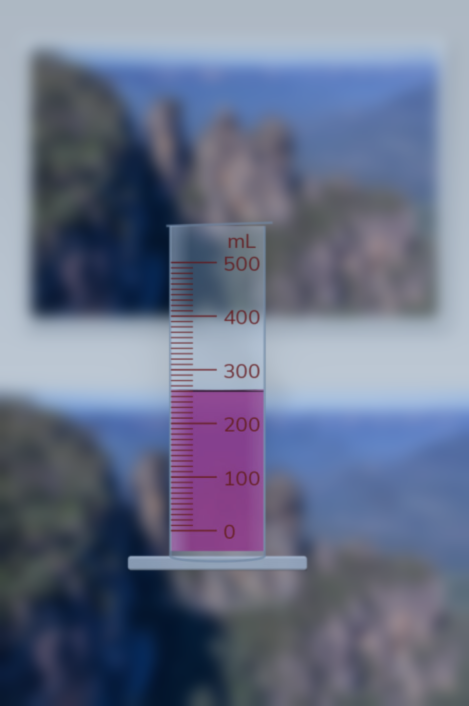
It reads 260,mL
